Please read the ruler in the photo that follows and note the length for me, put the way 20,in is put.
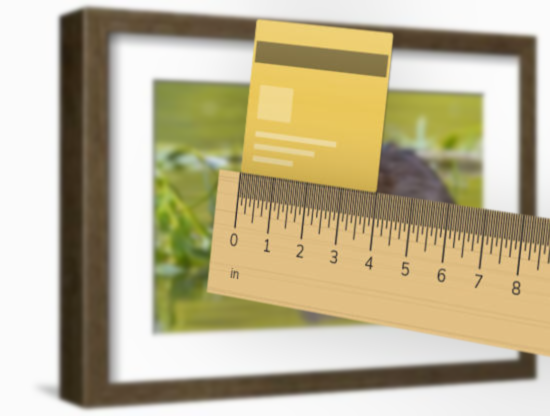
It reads 4,in
